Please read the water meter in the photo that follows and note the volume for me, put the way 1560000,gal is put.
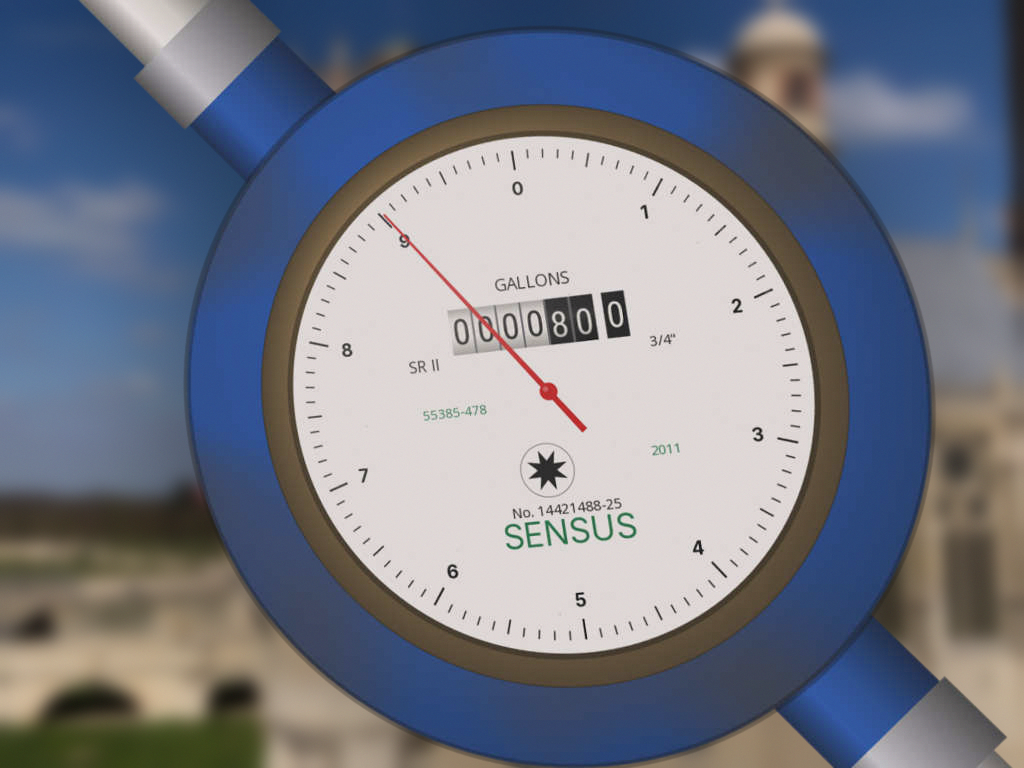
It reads 799.0,gal
